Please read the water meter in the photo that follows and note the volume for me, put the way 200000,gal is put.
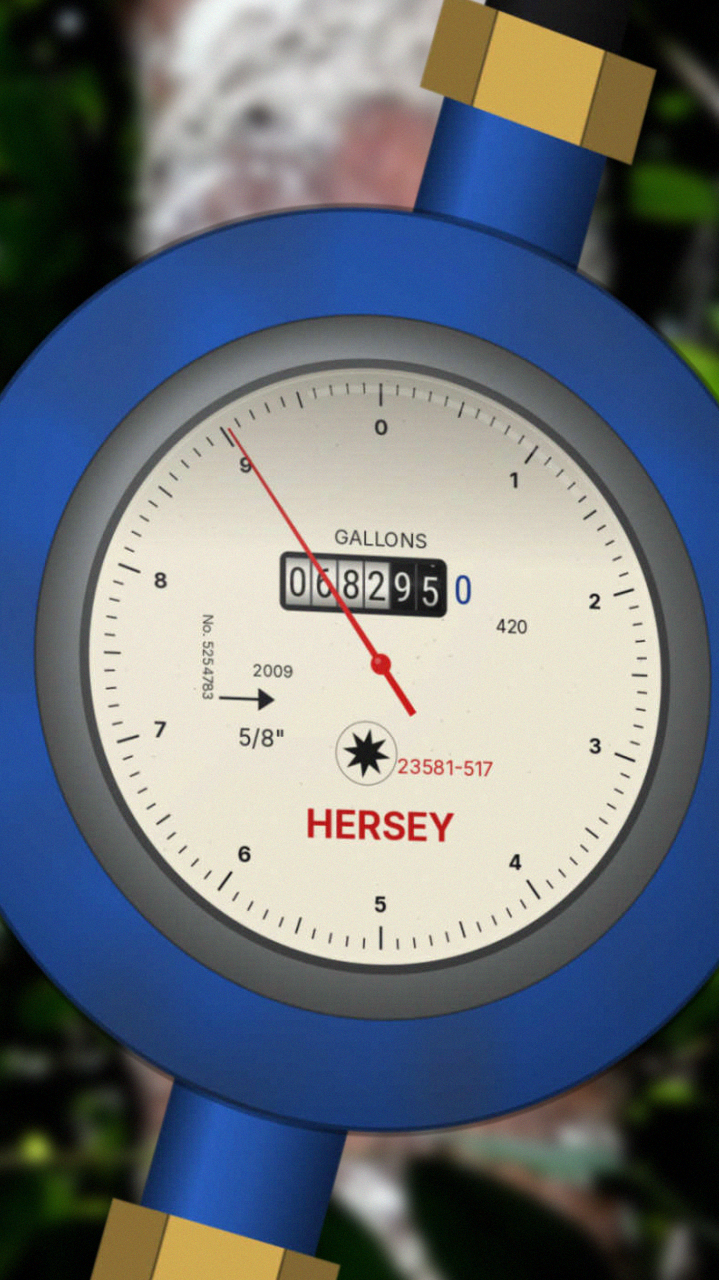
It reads 682949.0,gal
